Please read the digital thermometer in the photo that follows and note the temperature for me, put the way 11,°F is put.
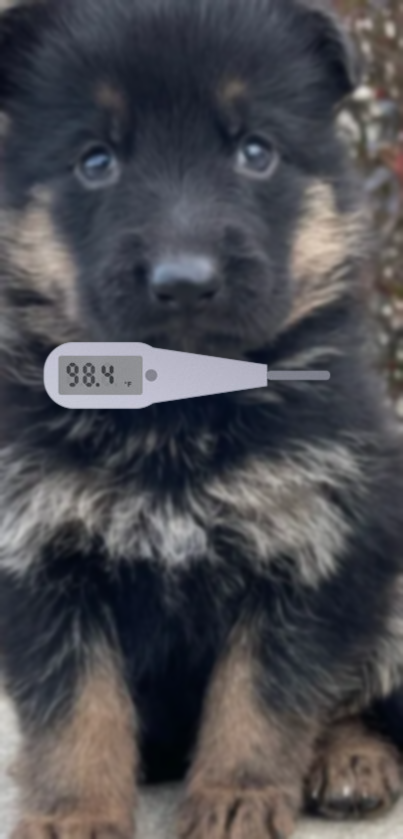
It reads 98.4,°F
